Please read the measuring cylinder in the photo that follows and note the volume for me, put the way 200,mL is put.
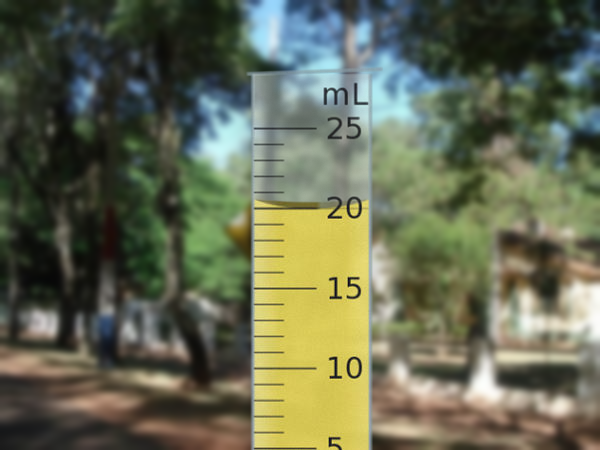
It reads 20,mL
